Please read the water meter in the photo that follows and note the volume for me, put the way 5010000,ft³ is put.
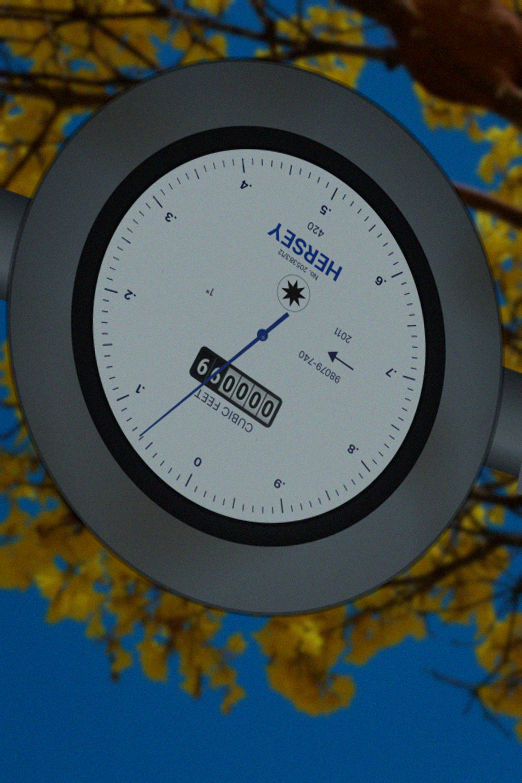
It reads 99.06,ft³
